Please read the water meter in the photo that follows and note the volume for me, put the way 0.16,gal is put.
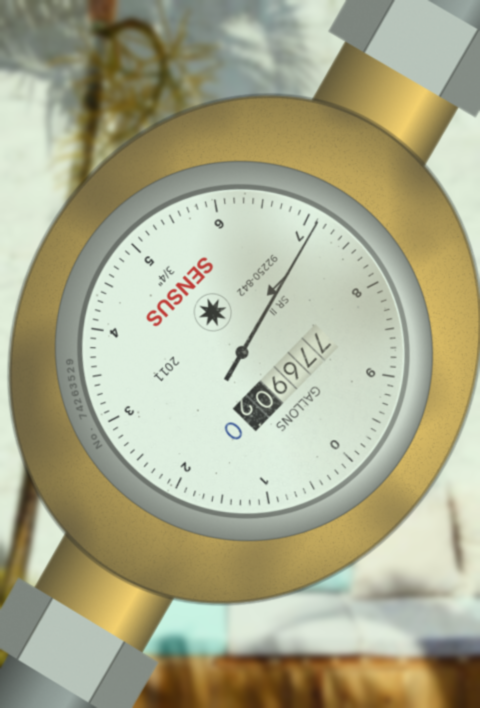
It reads 7769017.1,gal
